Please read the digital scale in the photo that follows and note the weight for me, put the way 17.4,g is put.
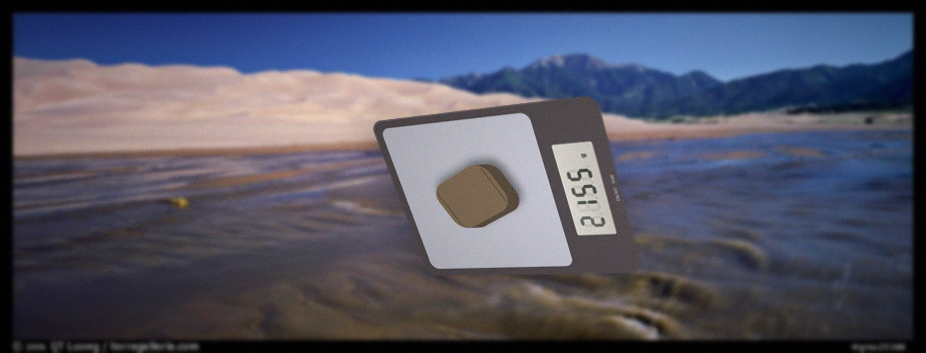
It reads 2155,g
